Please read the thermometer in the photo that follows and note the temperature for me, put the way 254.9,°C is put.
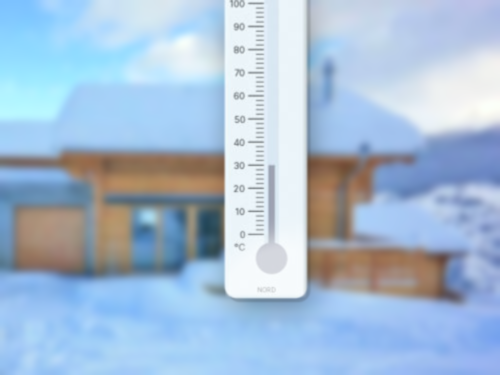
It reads 30,°C
